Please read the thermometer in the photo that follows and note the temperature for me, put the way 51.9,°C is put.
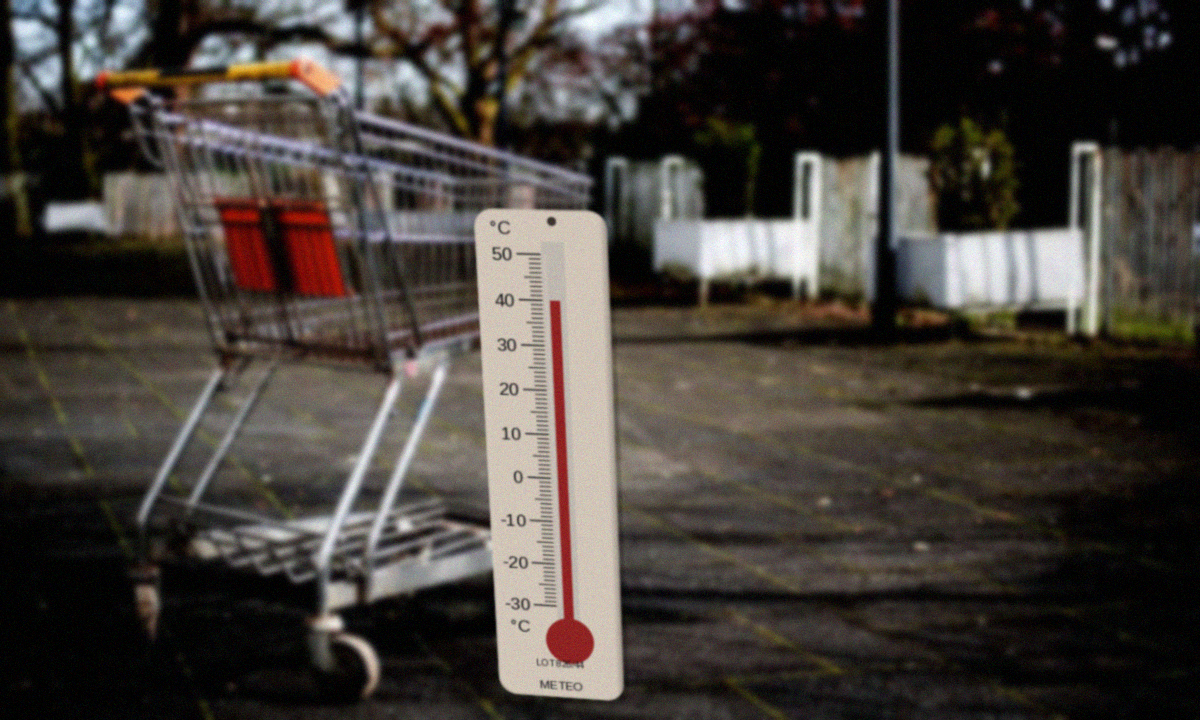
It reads 40,°C
